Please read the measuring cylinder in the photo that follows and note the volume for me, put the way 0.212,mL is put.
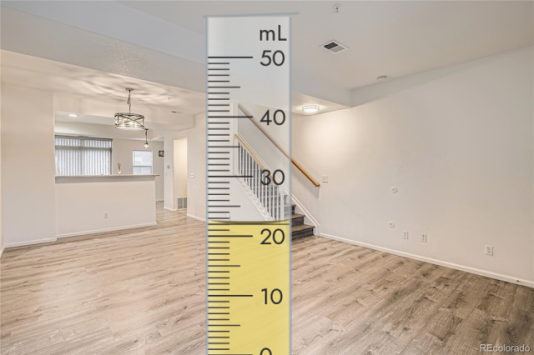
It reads 22,mL
